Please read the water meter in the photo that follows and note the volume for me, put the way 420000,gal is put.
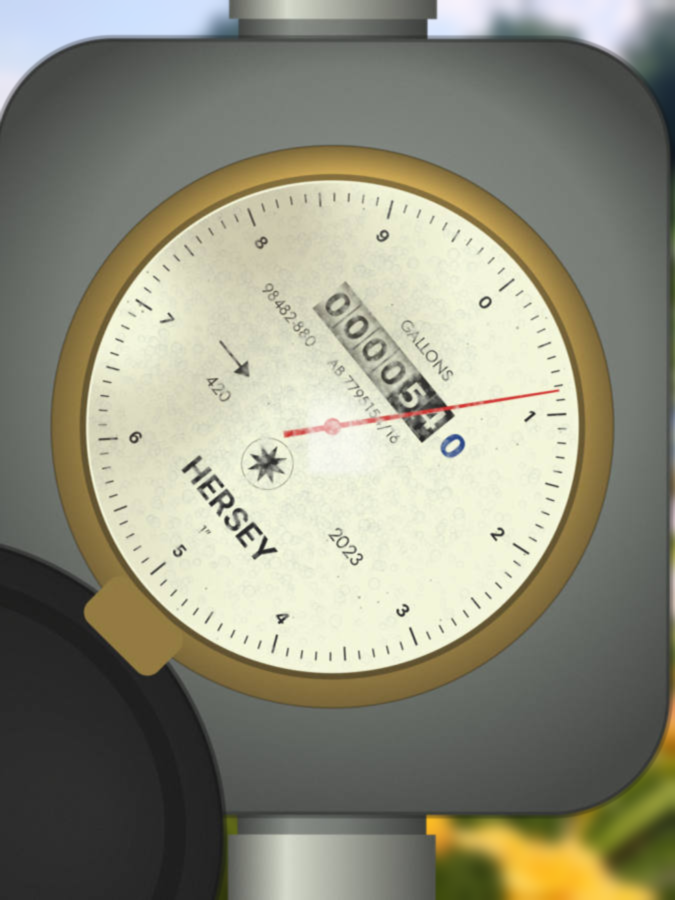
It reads 540.8,gal
